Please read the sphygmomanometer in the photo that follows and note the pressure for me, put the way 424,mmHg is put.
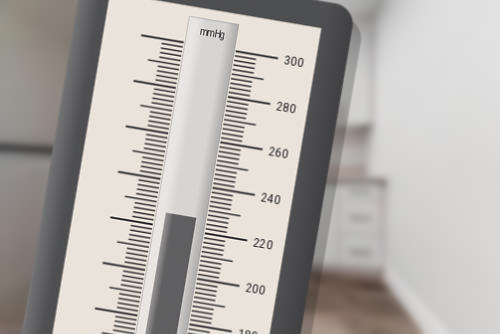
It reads 226,mmHg
